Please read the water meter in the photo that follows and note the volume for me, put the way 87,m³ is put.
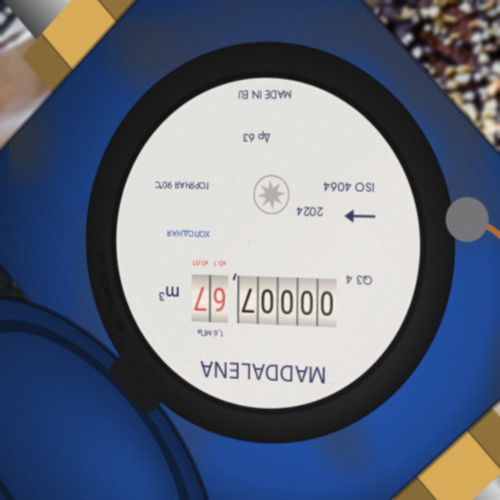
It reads 7.67,m³
